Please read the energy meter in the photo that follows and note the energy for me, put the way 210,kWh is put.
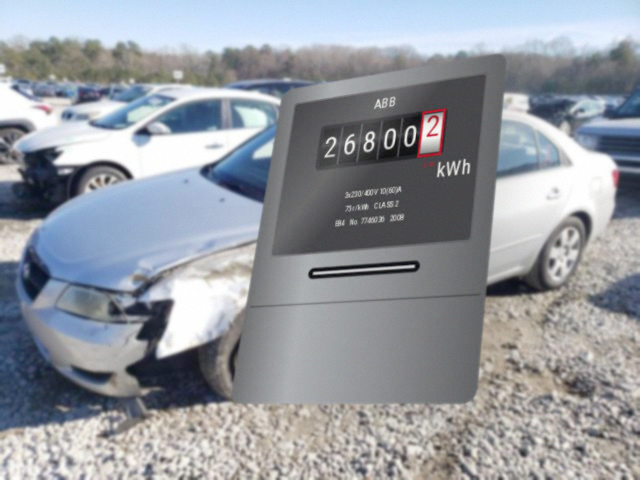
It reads 26800.2,kWh
